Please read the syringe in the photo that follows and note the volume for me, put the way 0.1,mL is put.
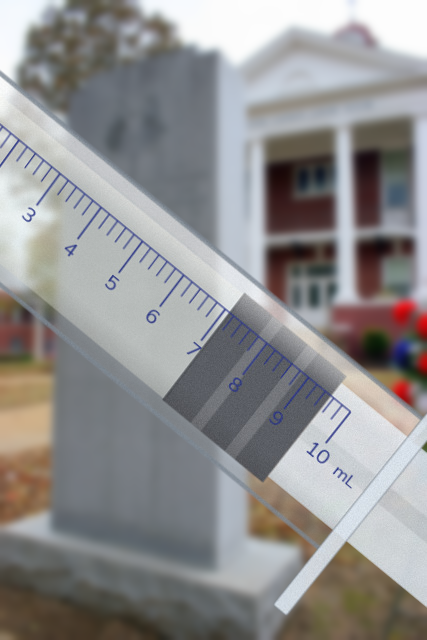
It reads 7.1,mL
